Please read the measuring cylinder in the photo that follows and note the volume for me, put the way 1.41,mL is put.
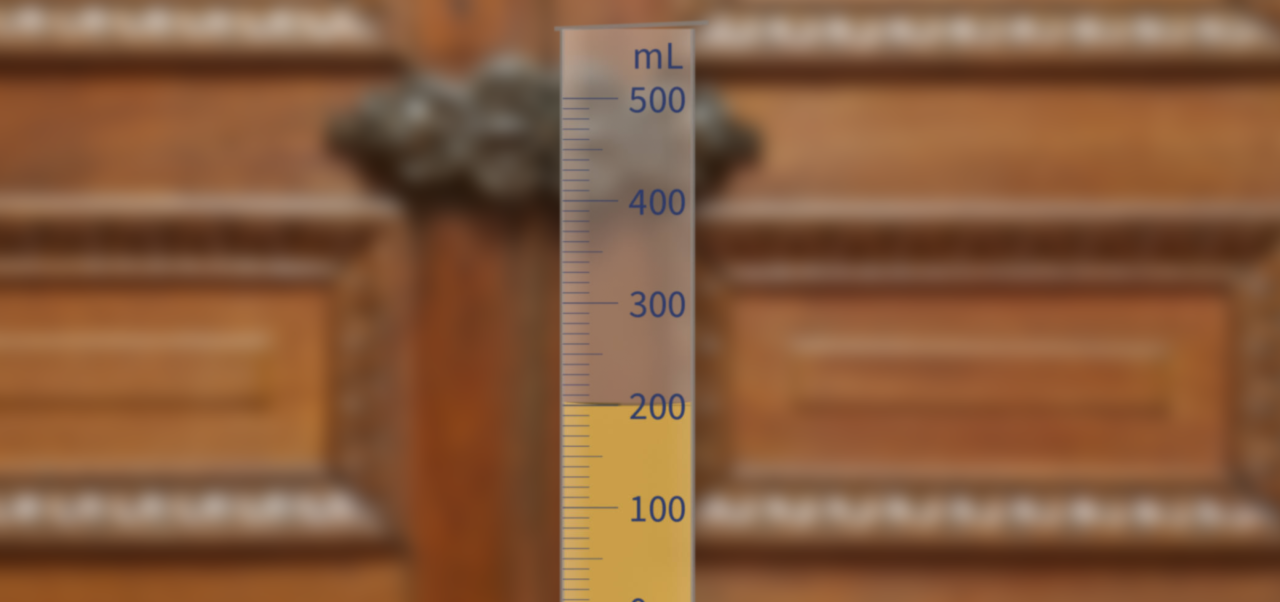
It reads 200,mL
